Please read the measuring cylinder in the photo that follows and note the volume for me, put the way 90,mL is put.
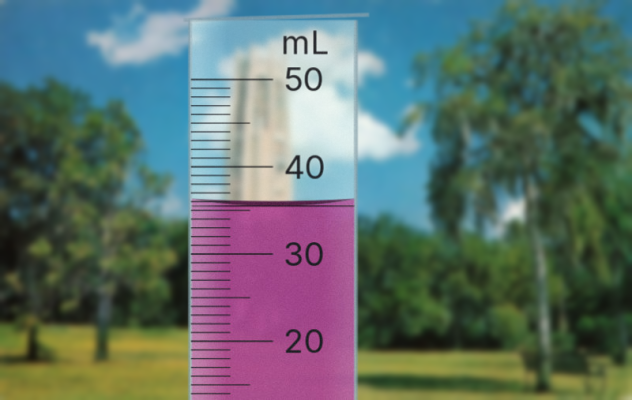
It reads 35.5,mL
